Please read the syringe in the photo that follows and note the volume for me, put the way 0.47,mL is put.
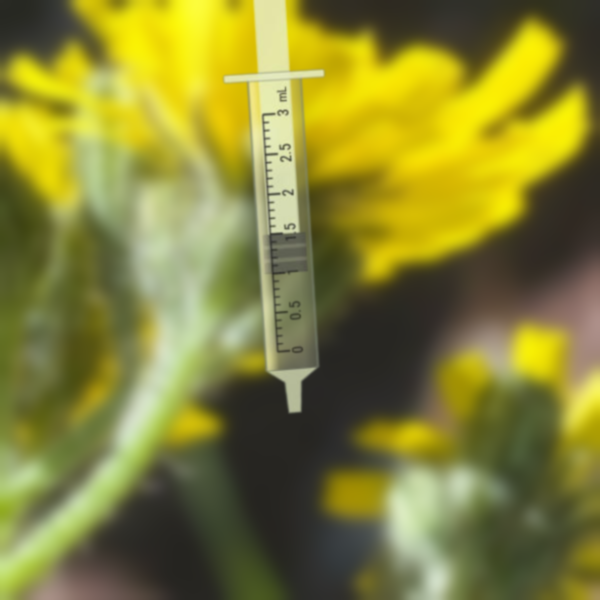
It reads 1,mL
